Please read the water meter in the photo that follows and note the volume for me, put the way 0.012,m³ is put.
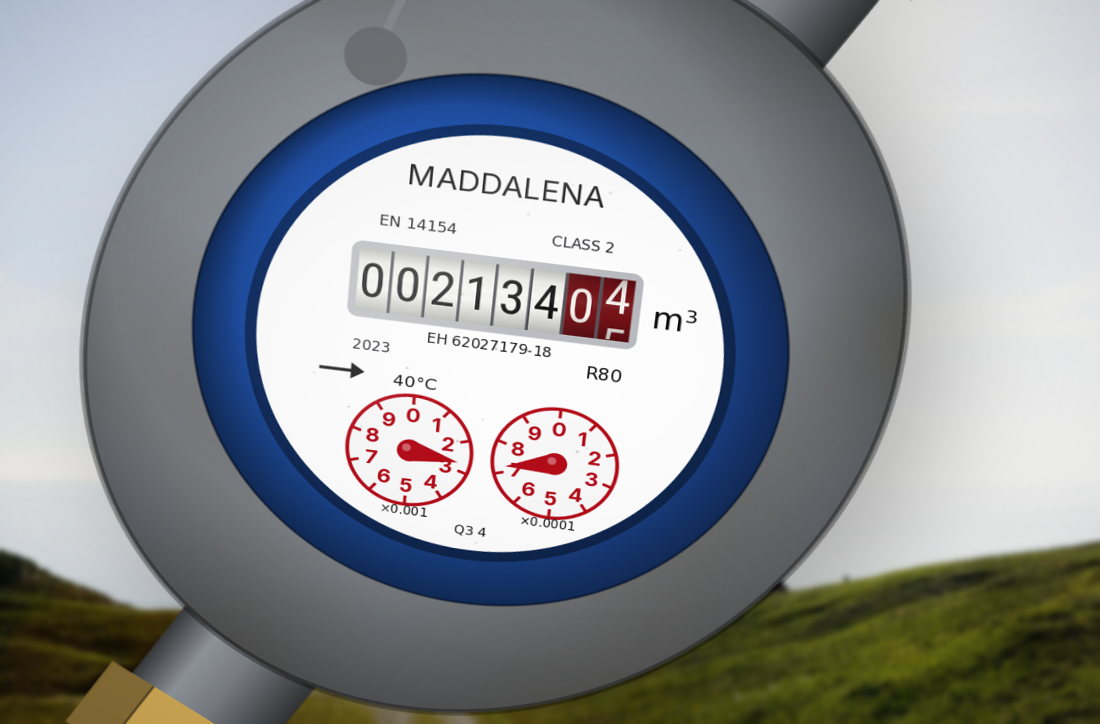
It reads 2134.0427,m³
